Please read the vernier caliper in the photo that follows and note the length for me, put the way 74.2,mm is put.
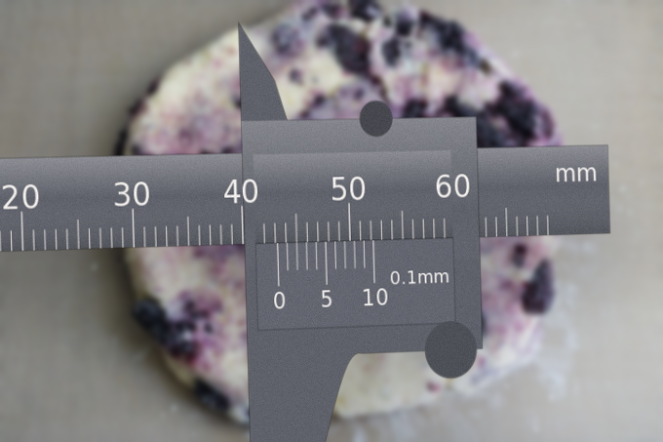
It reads 43.2,mm
